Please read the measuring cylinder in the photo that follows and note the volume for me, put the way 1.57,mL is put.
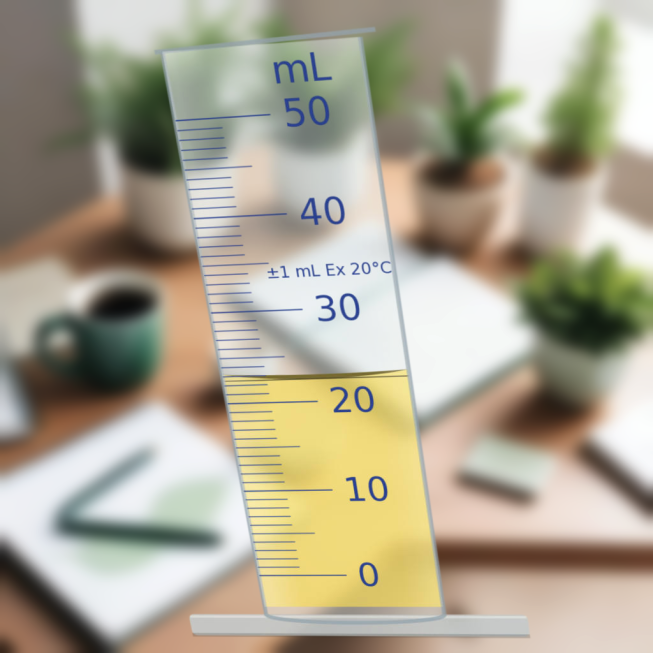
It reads 22.5,mL
